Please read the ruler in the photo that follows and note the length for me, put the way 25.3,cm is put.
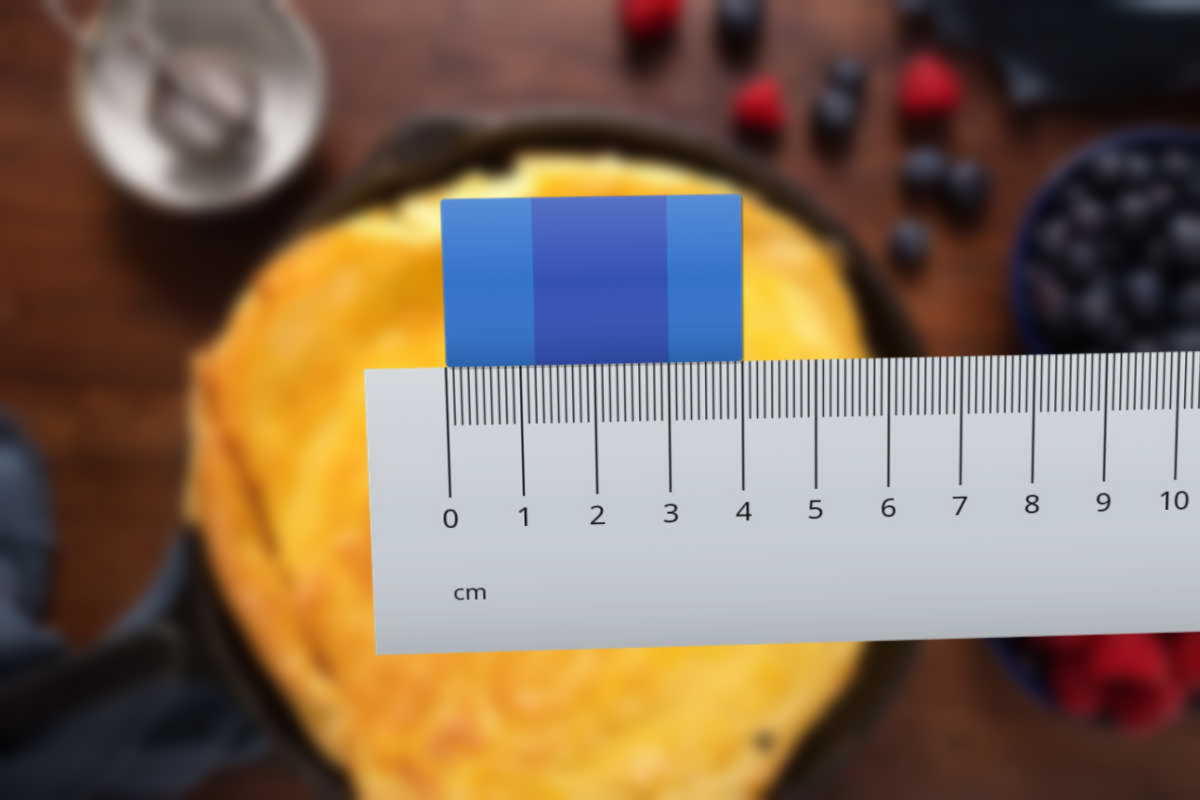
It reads 4,cm
